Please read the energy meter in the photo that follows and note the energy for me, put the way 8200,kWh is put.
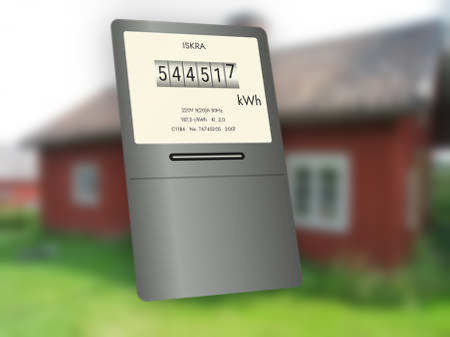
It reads 544517,kWh
